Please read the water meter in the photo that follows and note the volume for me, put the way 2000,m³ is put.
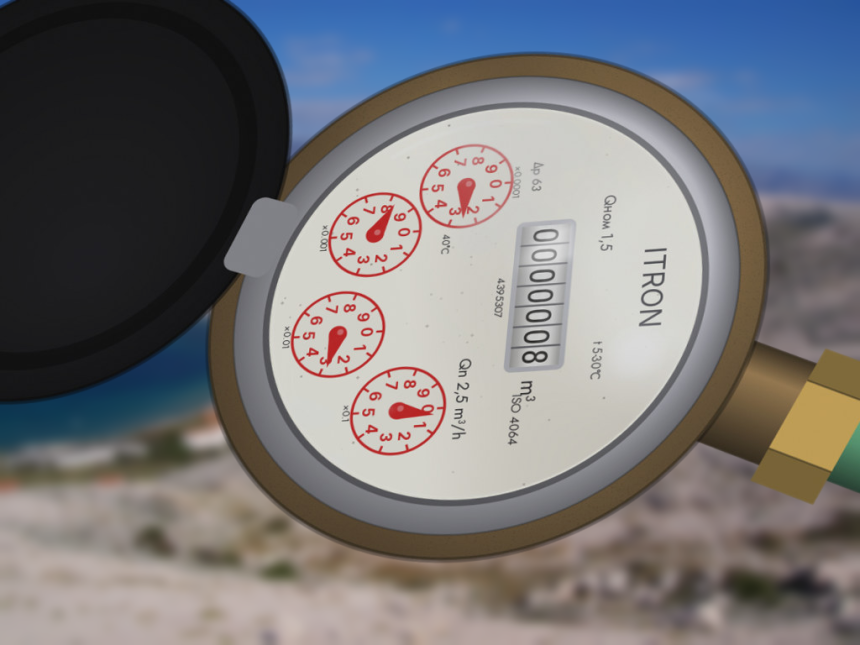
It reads 8.0282,m³
